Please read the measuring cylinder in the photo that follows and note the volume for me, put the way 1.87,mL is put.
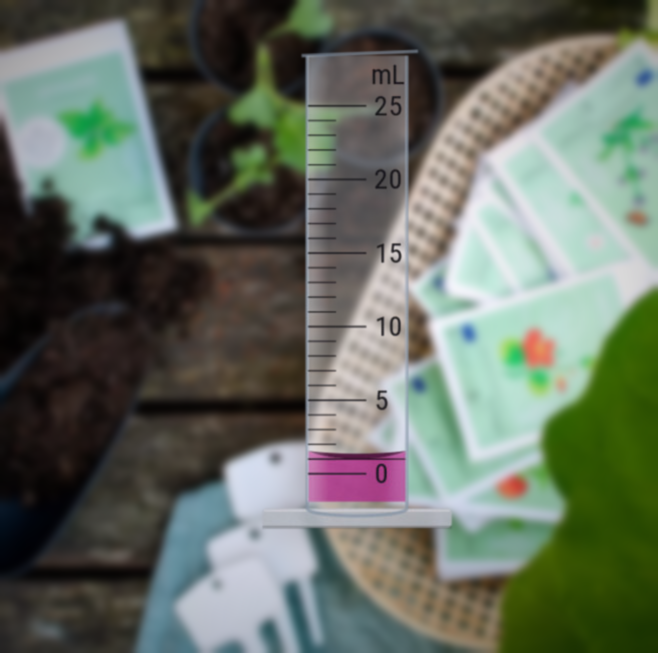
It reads 1,mL
